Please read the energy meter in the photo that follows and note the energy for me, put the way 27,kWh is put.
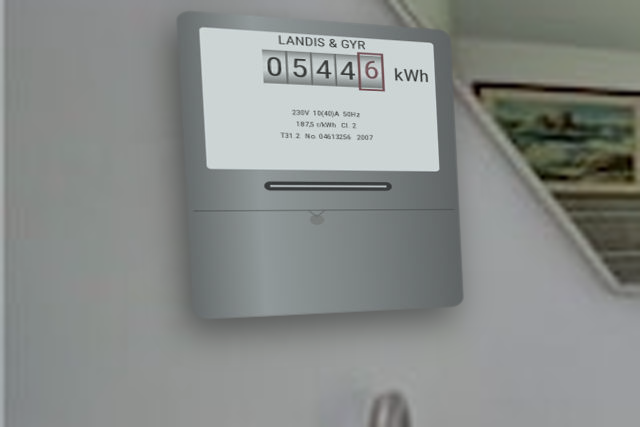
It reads 544.6,kWh
